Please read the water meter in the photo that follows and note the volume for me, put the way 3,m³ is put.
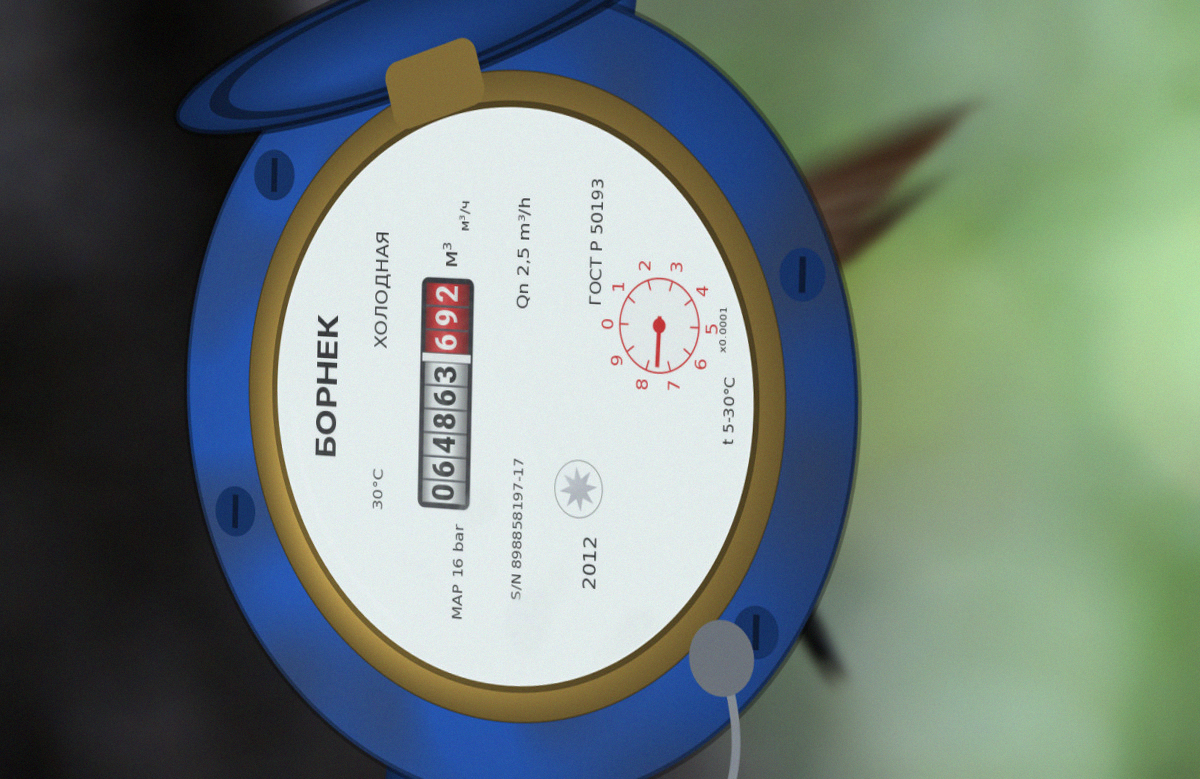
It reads 64863.6927,m³
